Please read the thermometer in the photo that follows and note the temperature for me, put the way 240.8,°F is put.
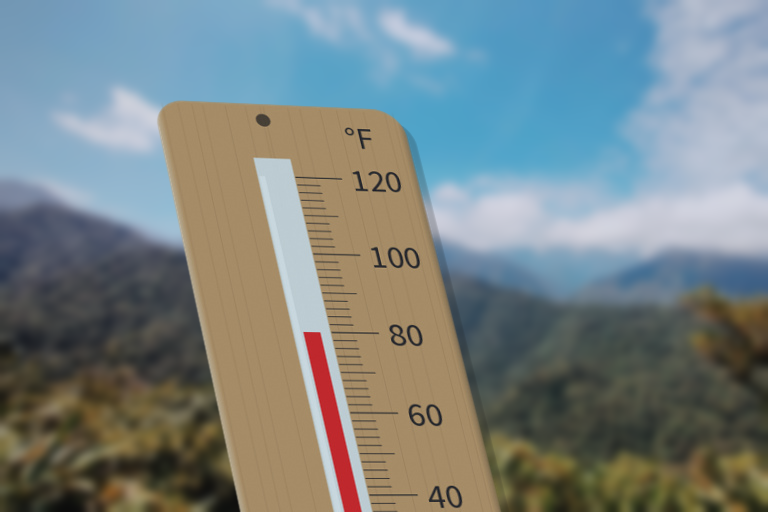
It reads 80,°F
